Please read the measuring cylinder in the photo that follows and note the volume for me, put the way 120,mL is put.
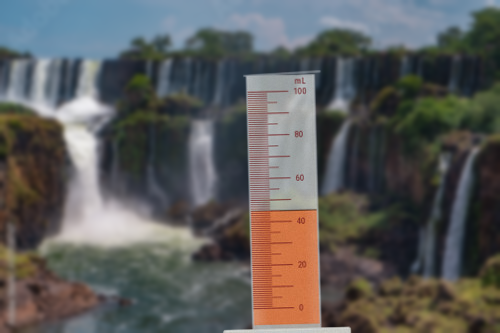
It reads 45,mL
